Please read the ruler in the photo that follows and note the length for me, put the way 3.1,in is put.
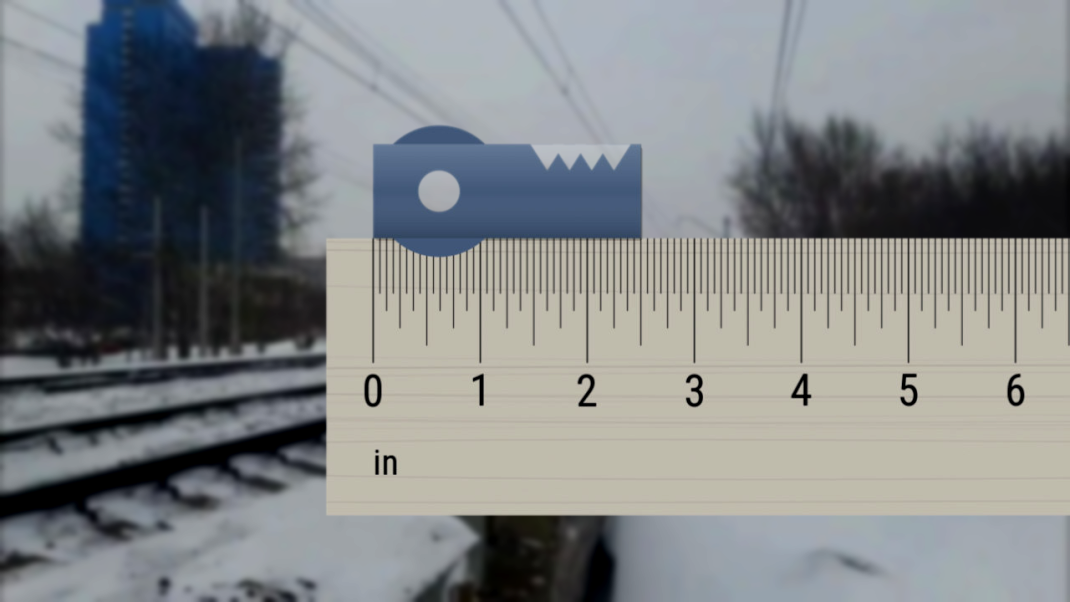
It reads 2.5,in
